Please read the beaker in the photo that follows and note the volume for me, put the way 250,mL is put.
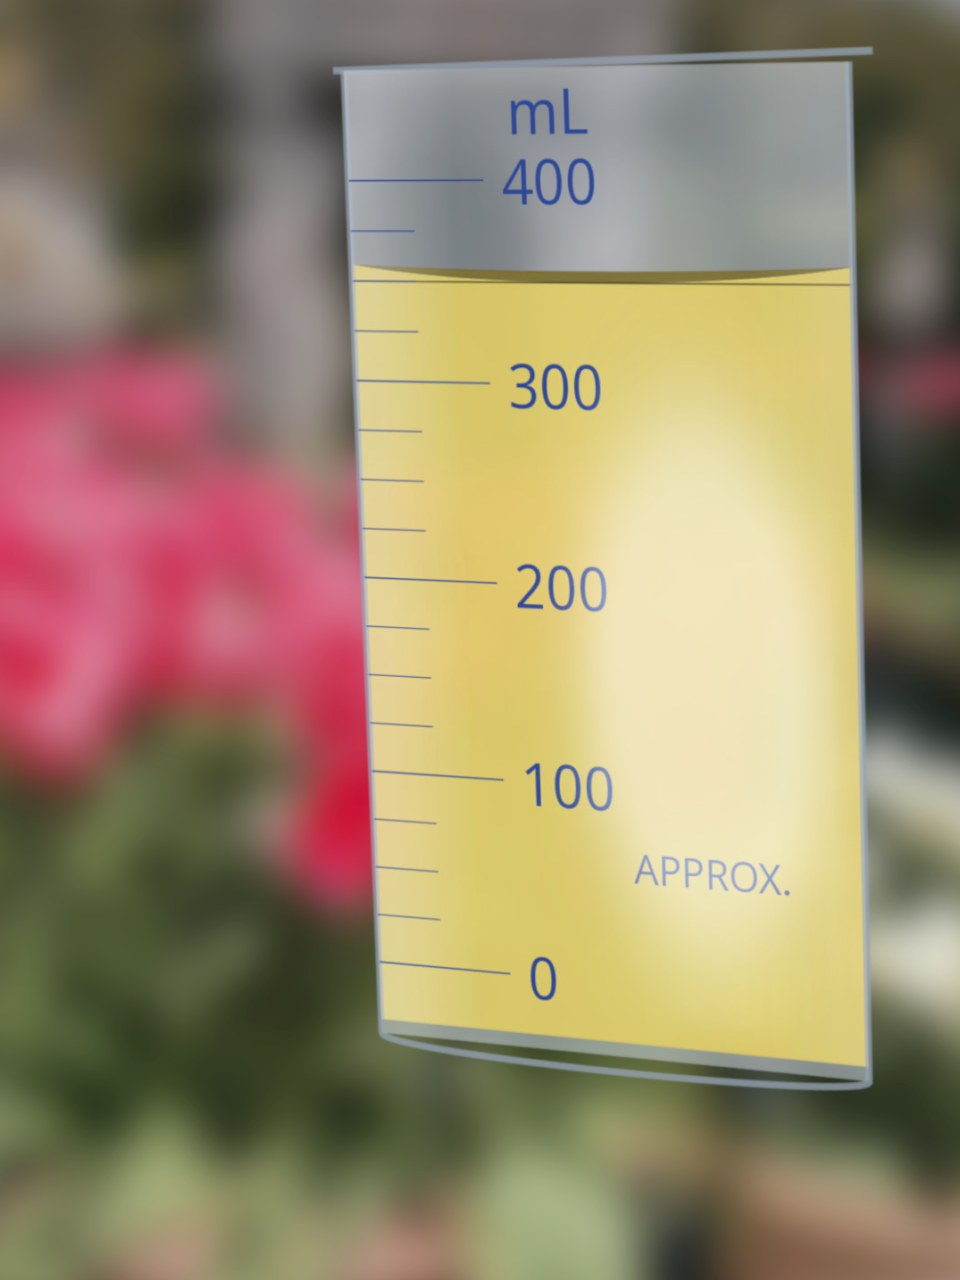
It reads 350,mL
